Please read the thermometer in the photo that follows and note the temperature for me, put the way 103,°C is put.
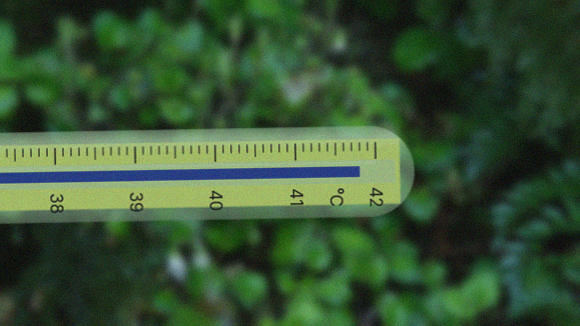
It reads 41.8,°C
